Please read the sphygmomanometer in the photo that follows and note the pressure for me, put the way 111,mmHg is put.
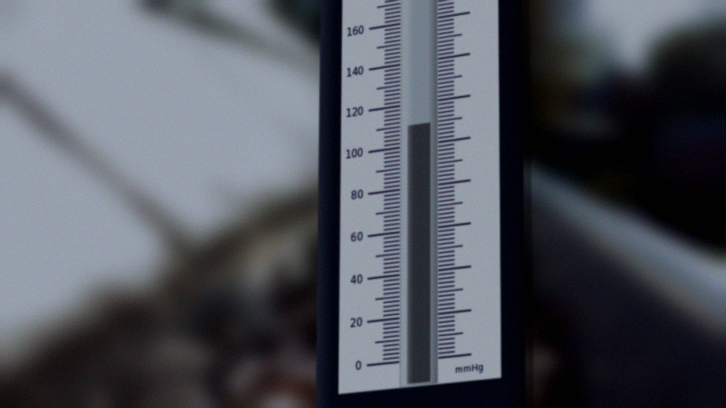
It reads 110,mmHg
